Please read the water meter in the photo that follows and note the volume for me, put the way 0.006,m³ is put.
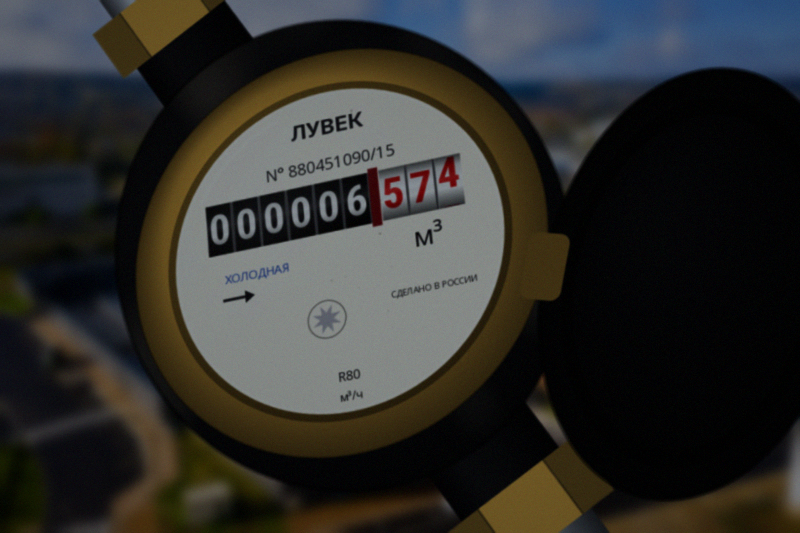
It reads 6.574,m³
